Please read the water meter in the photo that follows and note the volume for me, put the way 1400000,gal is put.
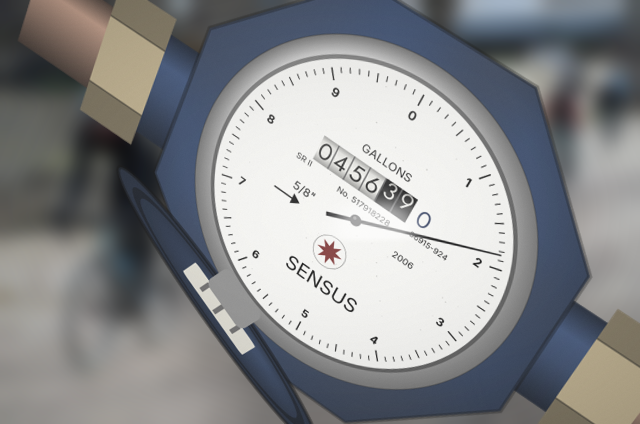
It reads 456391.8,gal
